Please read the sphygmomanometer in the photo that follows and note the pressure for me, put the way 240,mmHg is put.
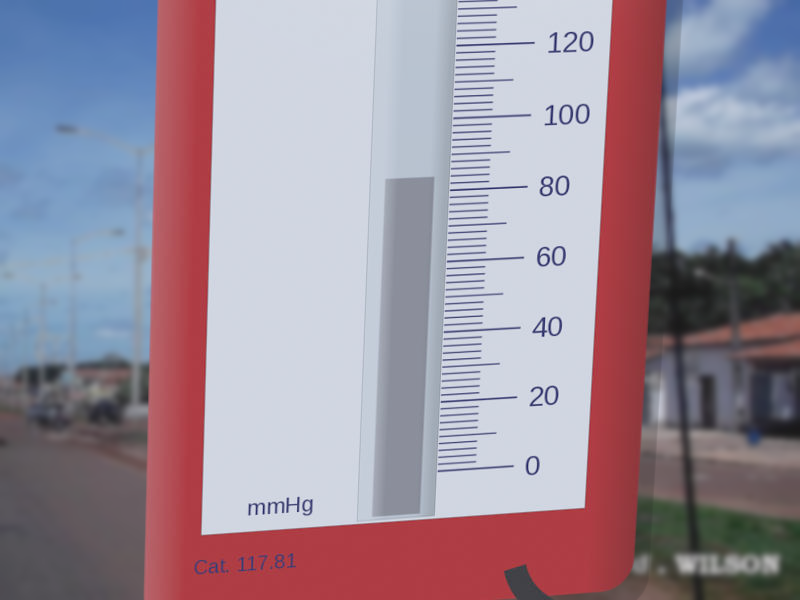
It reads 84,mmHg
